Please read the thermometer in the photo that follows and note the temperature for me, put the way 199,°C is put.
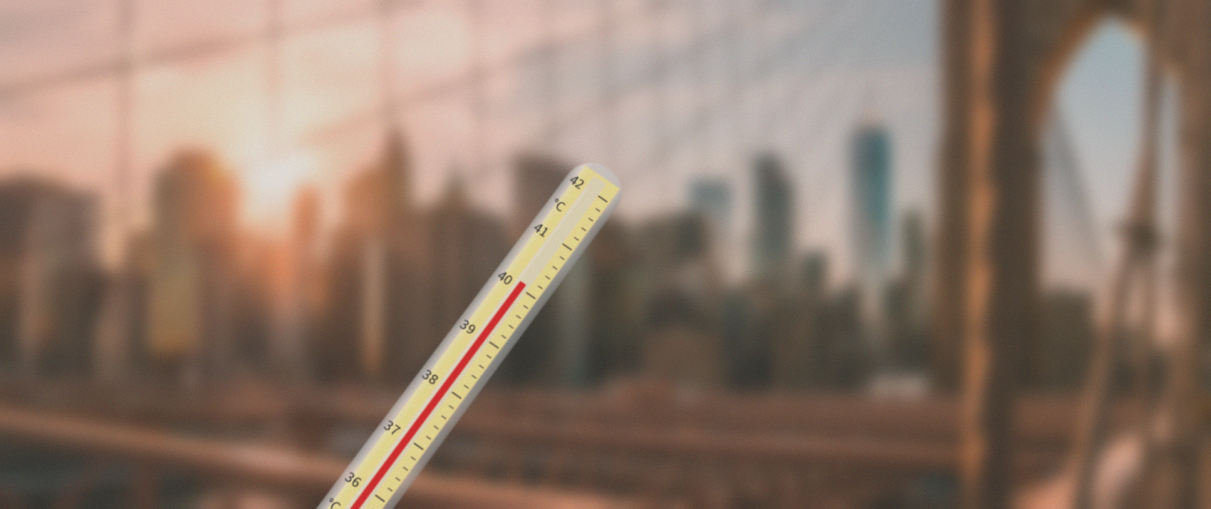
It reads 40.1,°C
